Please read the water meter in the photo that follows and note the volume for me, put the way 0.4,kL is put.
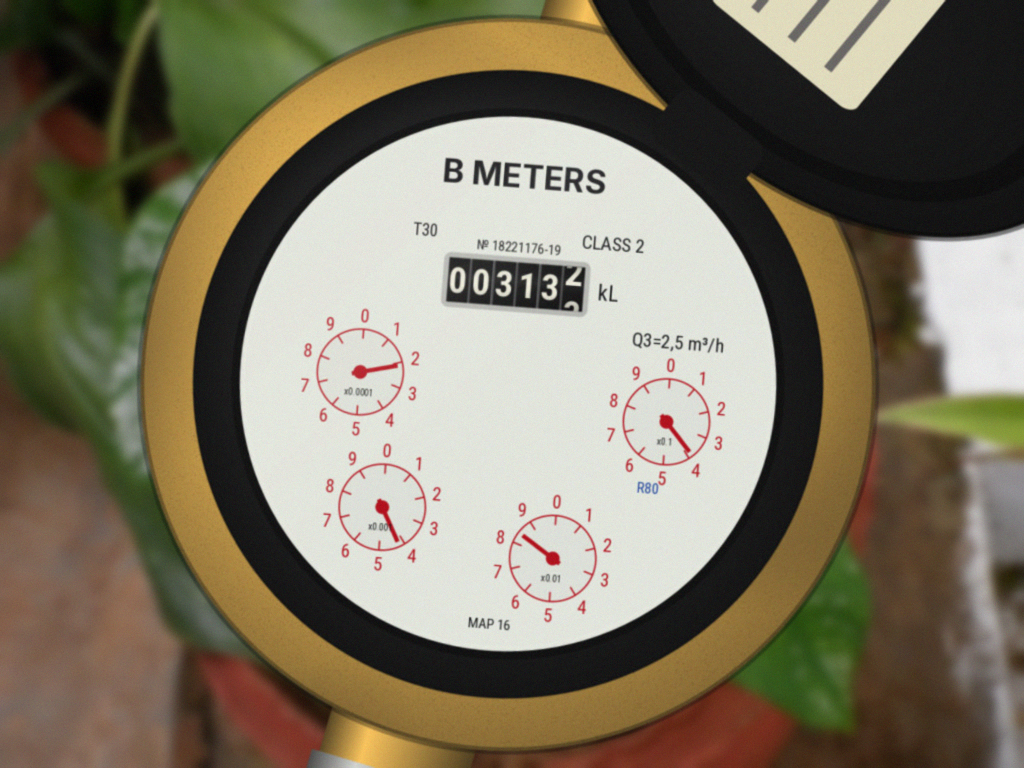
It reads 3132.3842,kL
